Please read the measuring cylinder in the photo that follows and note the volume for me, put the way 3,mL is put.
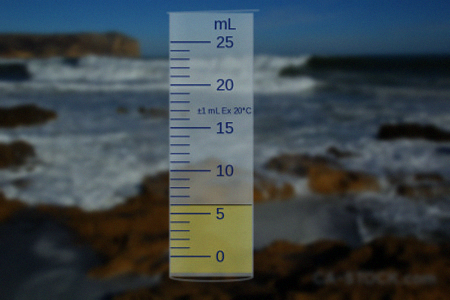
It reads 6,mL
